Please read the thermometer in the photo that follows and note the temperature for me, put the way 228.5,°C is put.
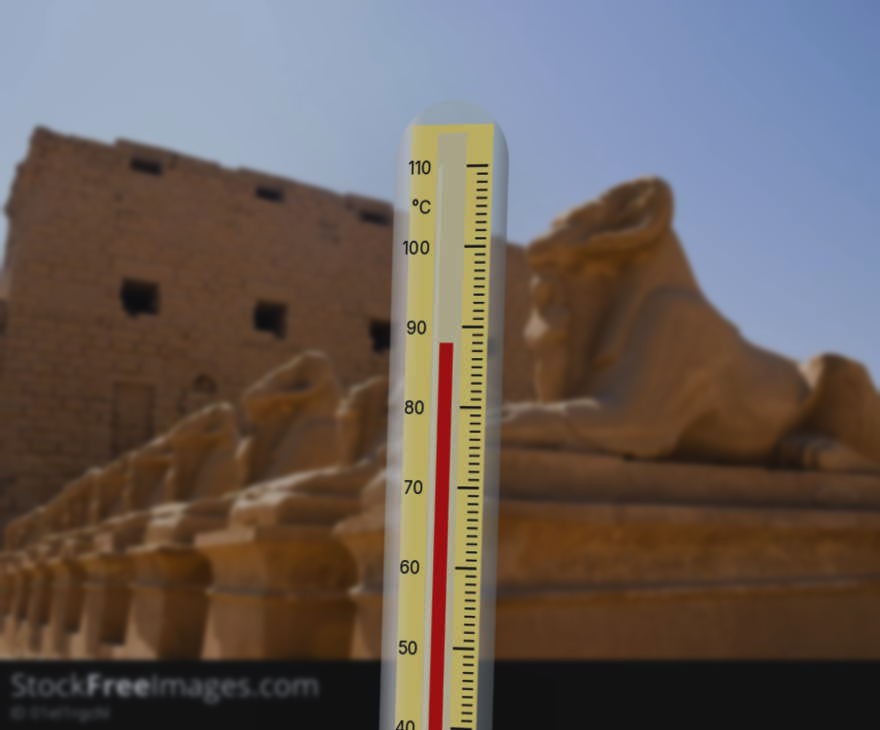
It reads 88,°C
